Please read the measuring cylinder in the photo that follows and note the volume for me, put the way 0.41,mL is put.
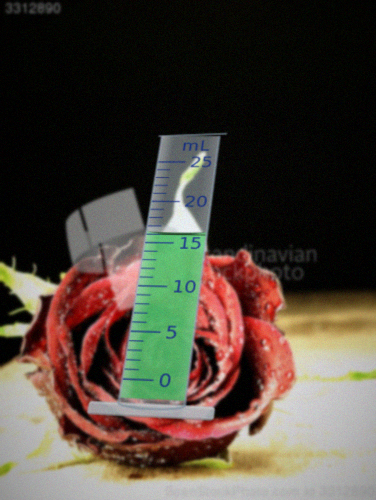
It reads 16,mL
